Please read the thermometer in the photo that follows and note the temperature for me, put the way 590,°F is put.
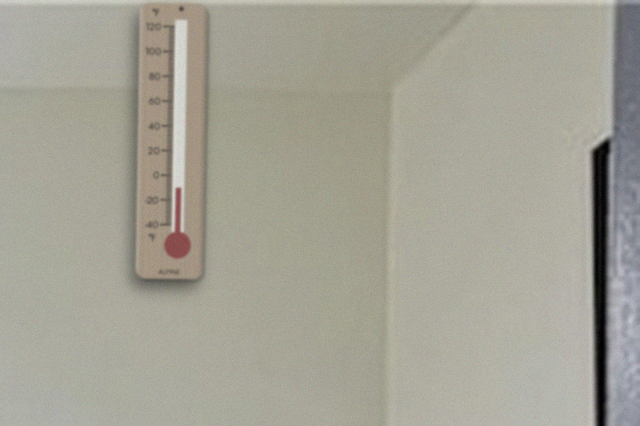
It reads -10,°F
